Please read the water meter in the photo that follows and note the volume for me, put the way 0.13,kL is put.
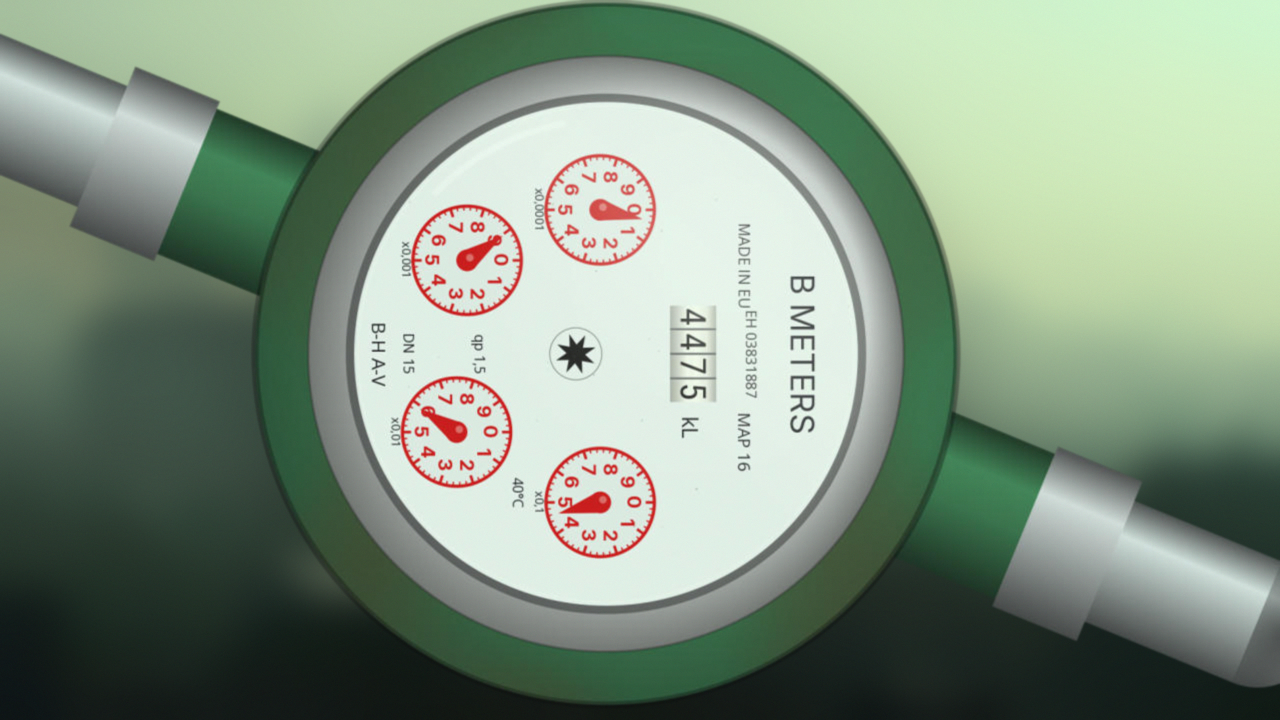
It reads 4475.4590,kL
